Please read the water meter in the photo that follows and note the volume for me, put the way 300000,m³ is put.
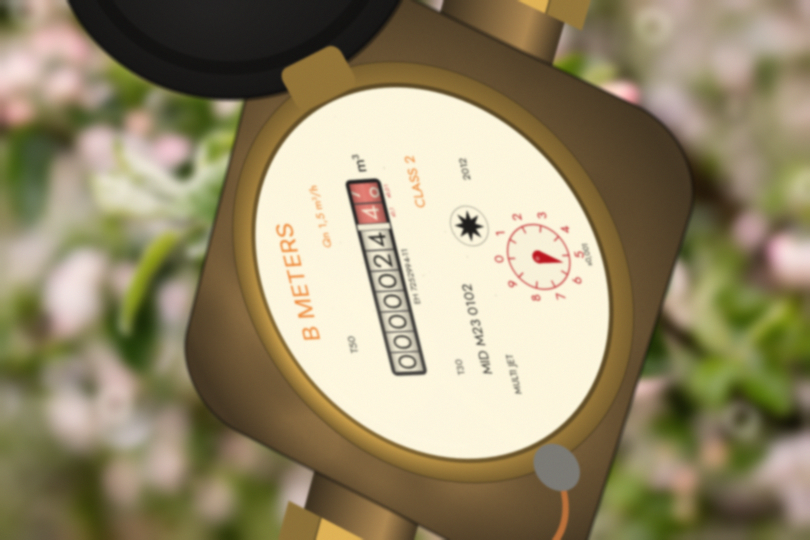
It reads 24.475,m³
